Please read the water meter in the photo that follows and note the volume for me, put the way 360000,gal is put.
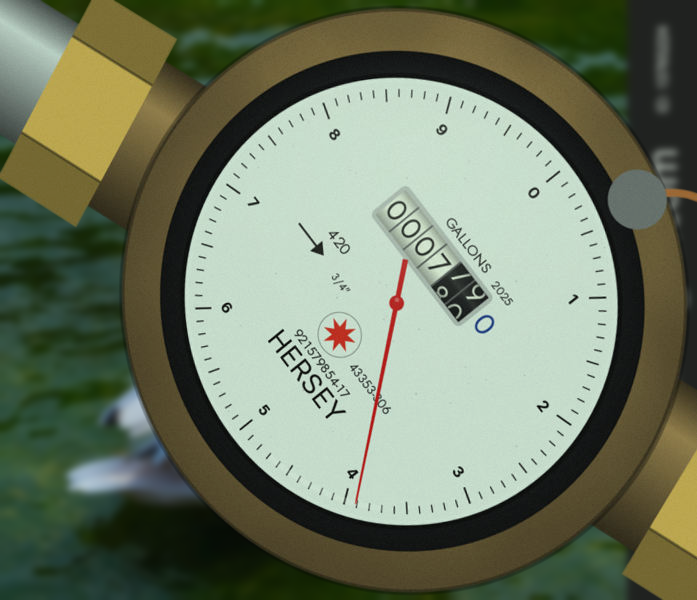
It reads 7793.9,gal
